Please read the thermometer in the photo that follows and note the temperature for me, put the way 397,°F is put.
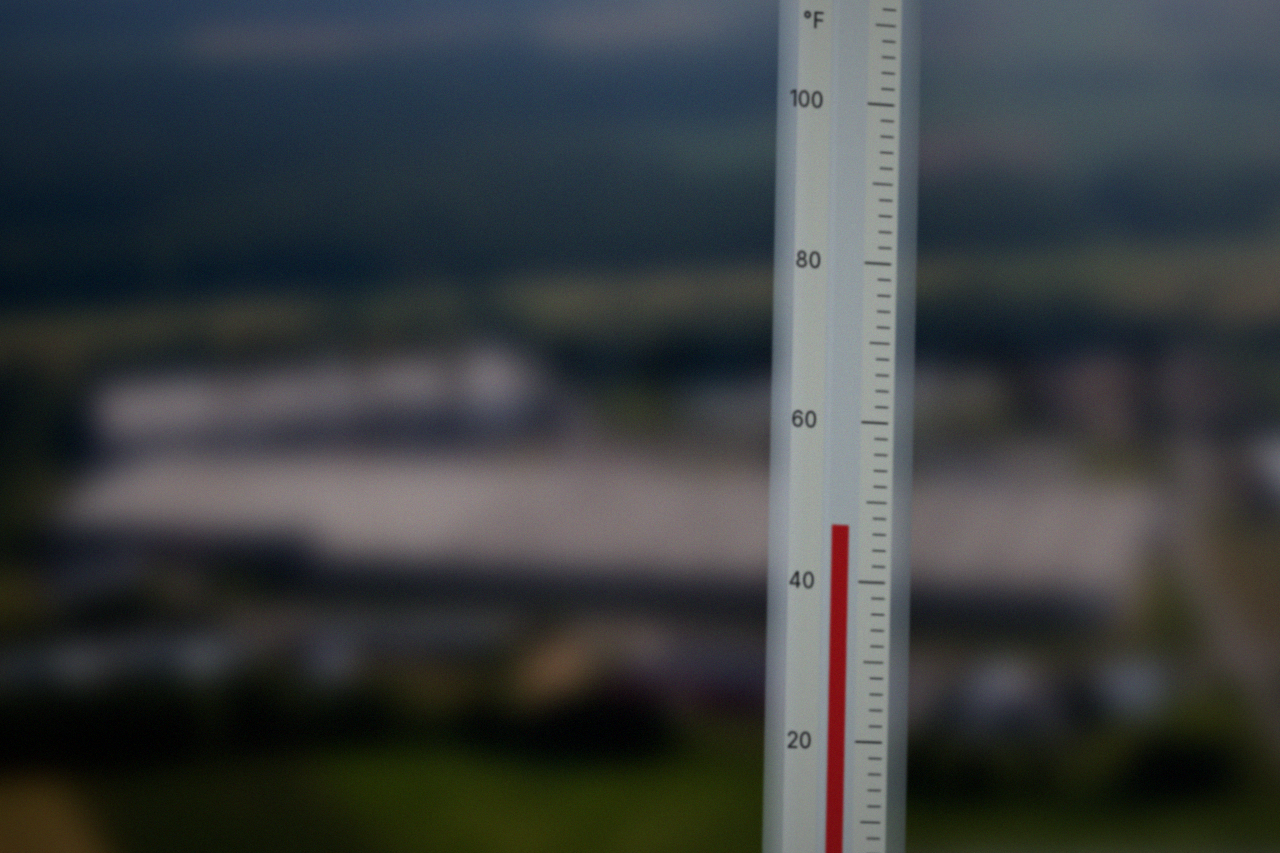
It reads 47,°F
